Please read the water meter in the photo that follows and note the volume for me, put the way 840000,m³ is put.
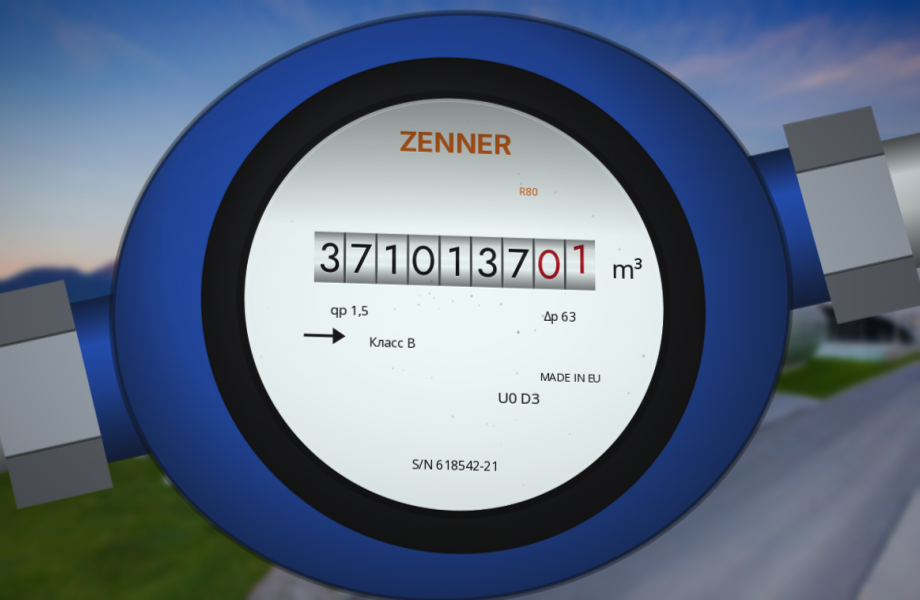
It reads 3710137.01,m³
